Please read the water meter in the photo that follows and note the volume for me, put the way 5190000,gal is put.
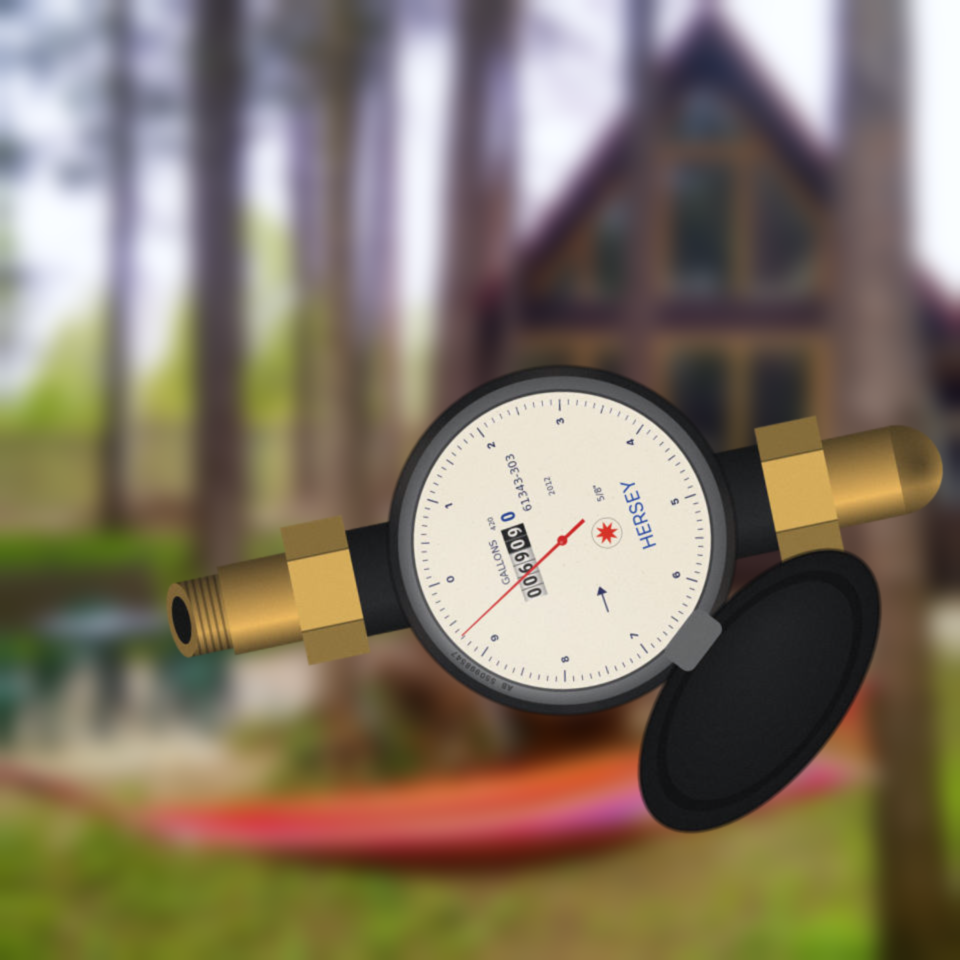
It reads 69089.3,gal
